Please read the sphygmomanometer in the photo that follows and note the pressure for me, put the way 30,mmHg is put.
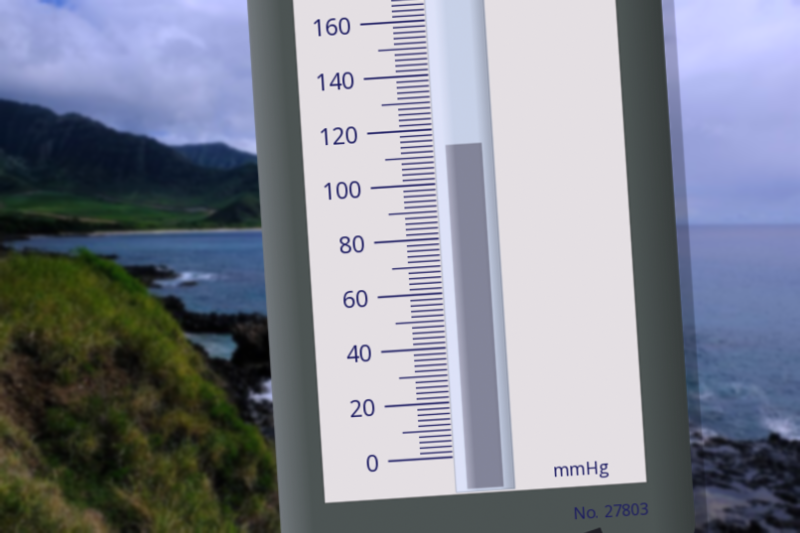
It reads 114,mmHg
